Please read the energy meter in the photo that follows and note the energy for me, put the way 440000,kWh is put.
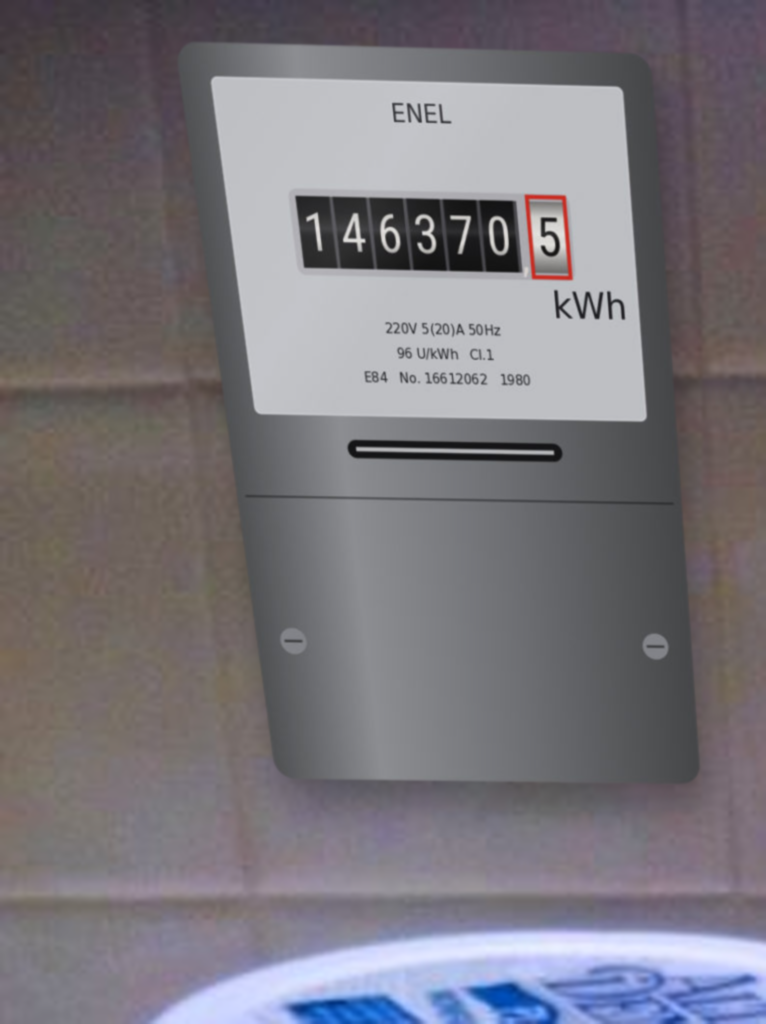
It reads 146370.5,kWh
